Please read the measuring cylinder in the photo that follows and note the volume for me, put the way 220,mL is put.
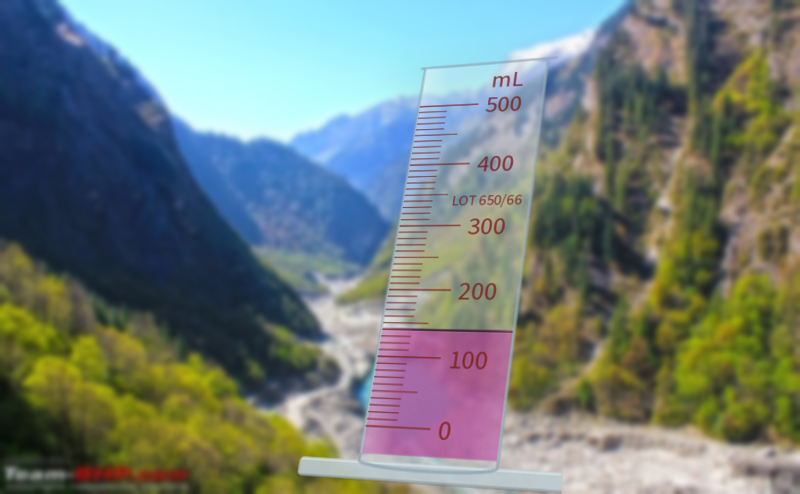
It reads 140,mL
